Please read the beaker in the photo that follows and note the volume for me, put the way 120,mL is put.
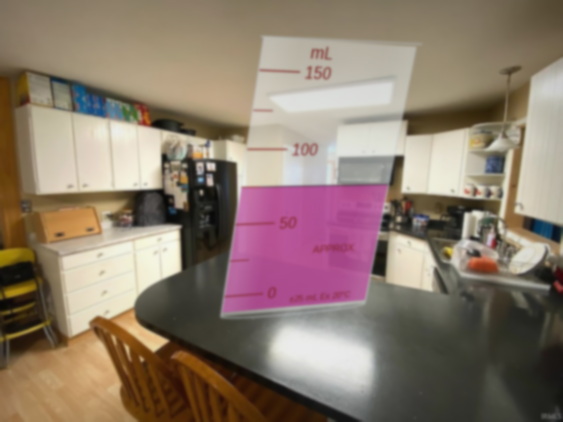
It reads 75,mL
